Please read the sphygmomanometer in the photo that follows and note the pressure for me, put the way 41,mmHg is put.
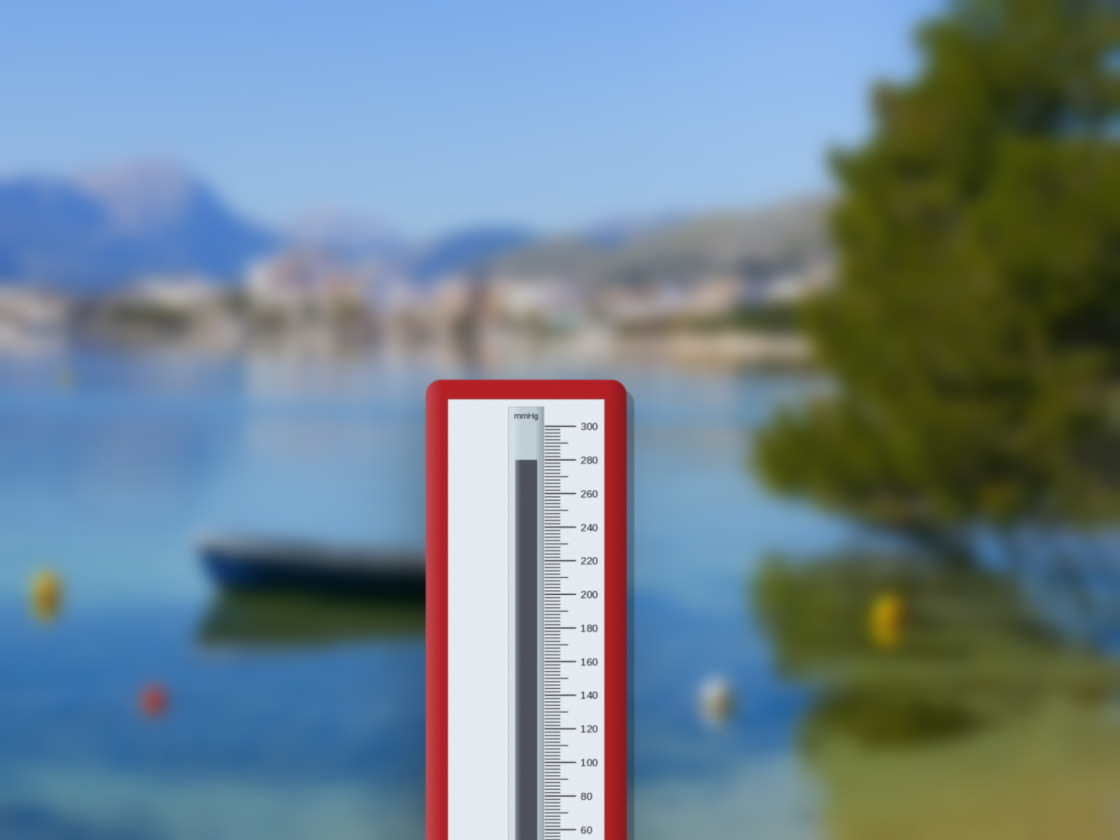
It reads 280,mmHg
